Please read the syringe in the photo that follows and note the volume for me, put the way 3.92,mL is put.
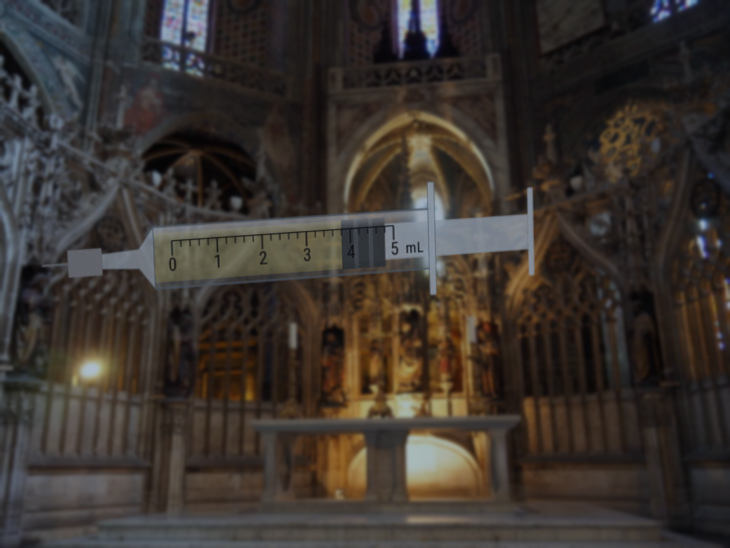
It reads 3.8,mL
